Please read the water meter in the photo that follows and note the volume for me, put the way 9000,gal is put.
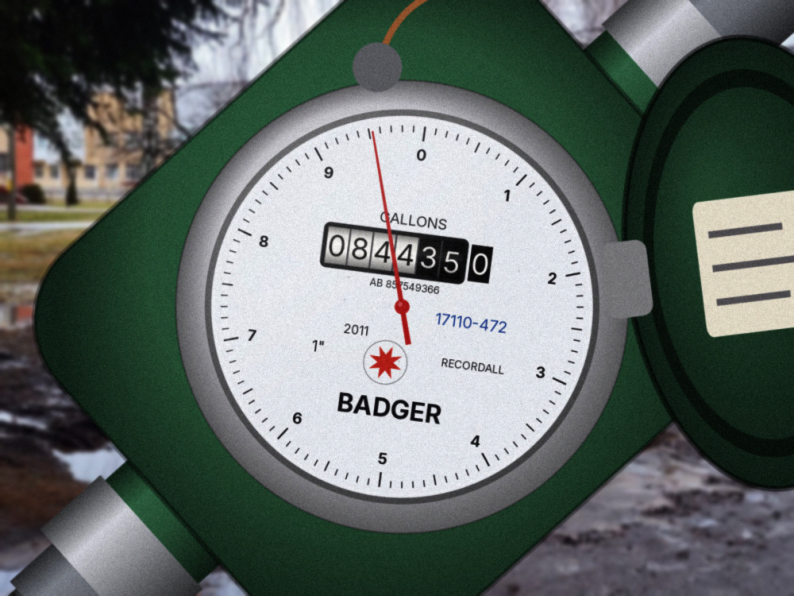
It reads 844349.5,gal
